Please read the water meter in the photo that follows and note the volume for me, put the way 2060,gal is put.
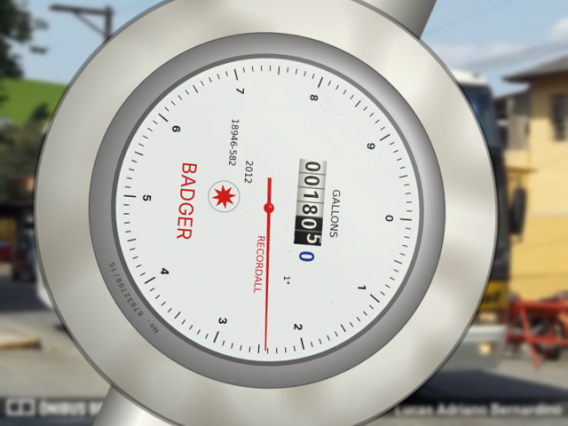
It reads 18052.4,gal
